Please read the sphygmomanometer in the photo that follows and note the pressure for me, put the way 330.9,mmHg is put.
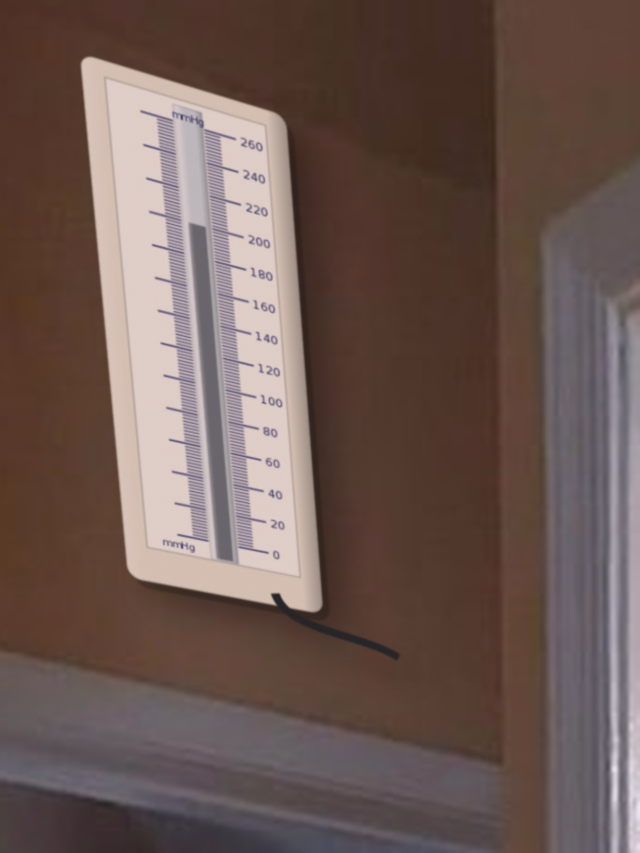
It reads 200,mmHg
